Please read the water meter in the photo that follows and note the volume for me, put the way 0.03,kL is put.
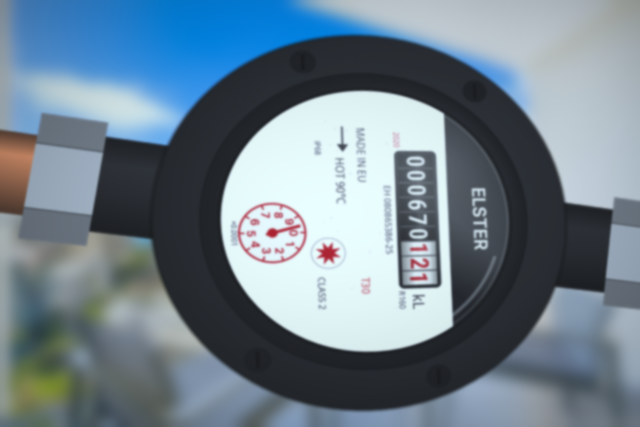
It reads 670.1209,kL
